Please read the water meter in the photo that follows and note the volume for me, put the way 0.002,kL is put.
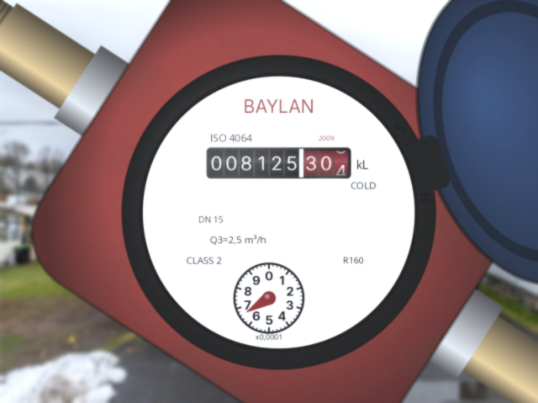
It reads 8125.3036,kL
